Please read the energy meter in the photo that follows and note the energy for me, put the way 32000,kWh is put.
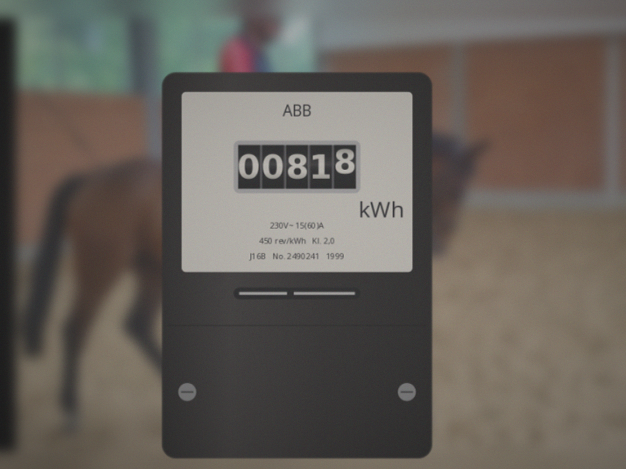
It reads 818,kWh
